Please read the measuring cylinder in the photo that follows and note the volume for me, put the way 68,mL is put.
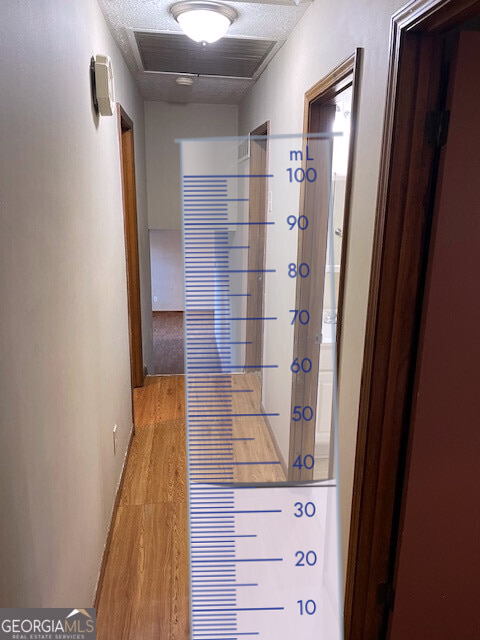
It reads 35,mL
